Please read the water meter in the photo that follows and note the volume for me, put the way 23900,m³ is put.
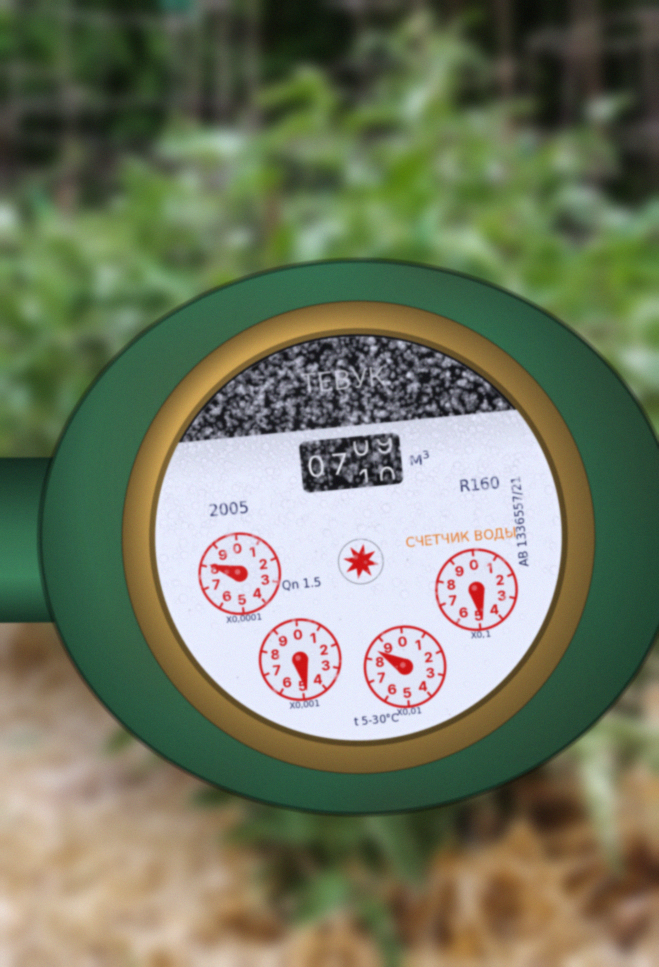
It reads 709.4848,m³
